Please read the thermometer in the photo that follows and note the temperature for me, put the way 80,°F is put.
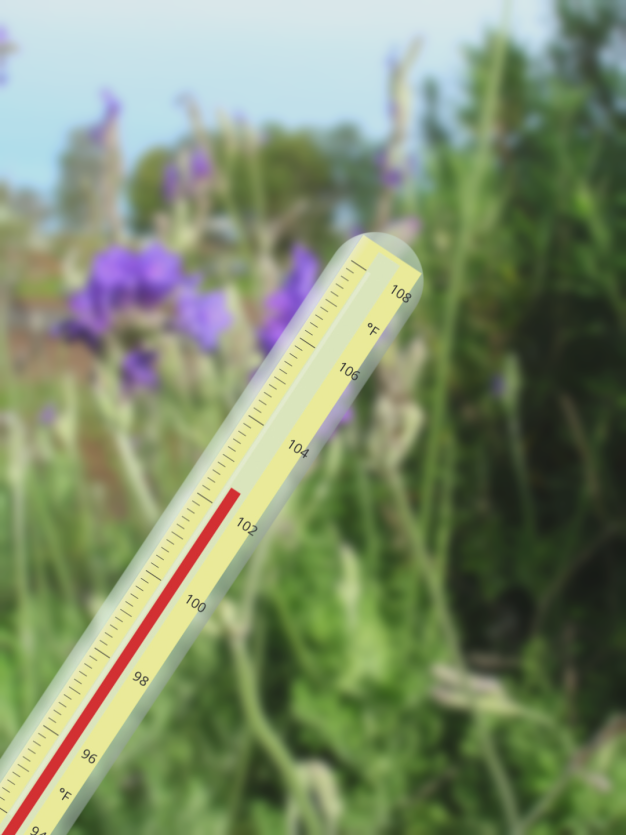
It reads 102.5,°F
